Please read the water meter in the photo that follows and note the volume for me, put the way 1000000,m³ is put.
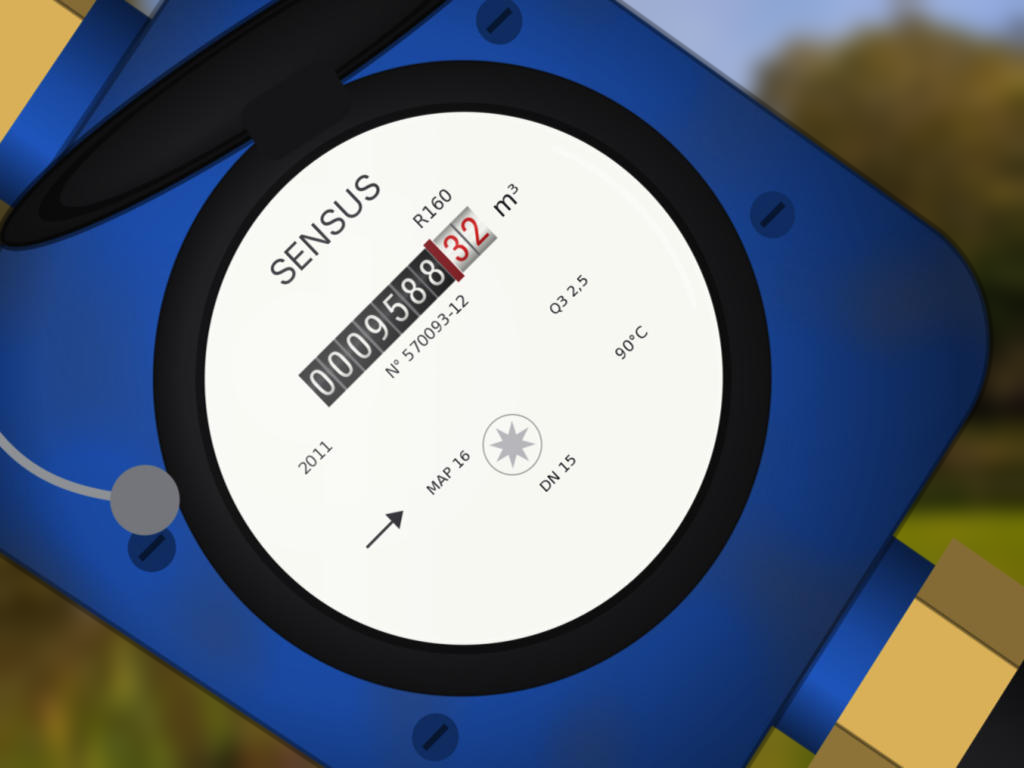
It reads 9588.32,m³
